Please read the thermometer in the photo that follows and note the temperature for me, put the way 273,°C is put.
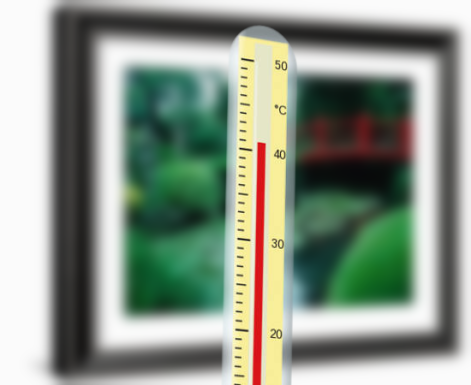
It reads 41,°C
